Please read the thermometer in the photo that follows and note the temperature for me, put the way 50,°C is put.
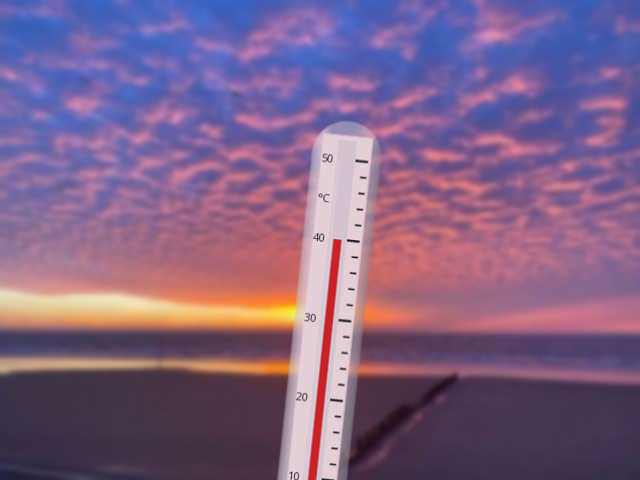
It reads 40,°C
